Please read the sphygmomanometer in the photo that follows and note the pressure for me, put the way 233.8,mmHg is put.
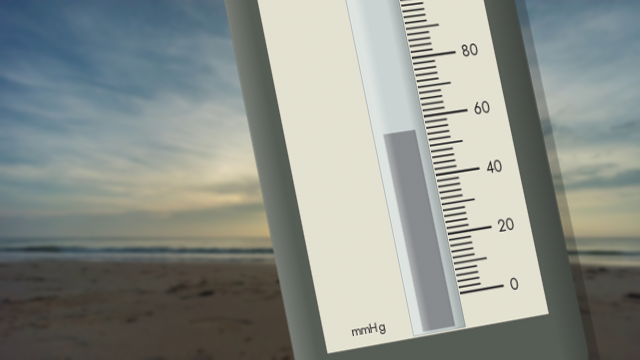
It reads 56,mmHg
